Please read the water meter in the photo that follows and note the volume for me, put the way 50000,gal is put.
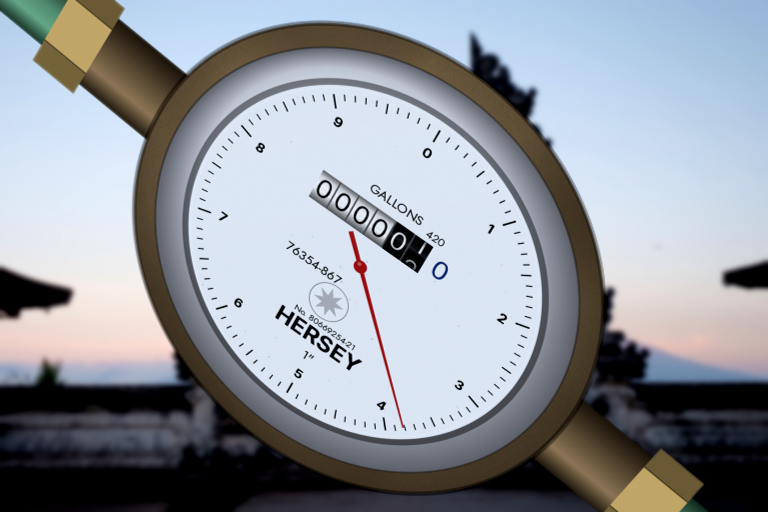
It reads 13.8,gal
